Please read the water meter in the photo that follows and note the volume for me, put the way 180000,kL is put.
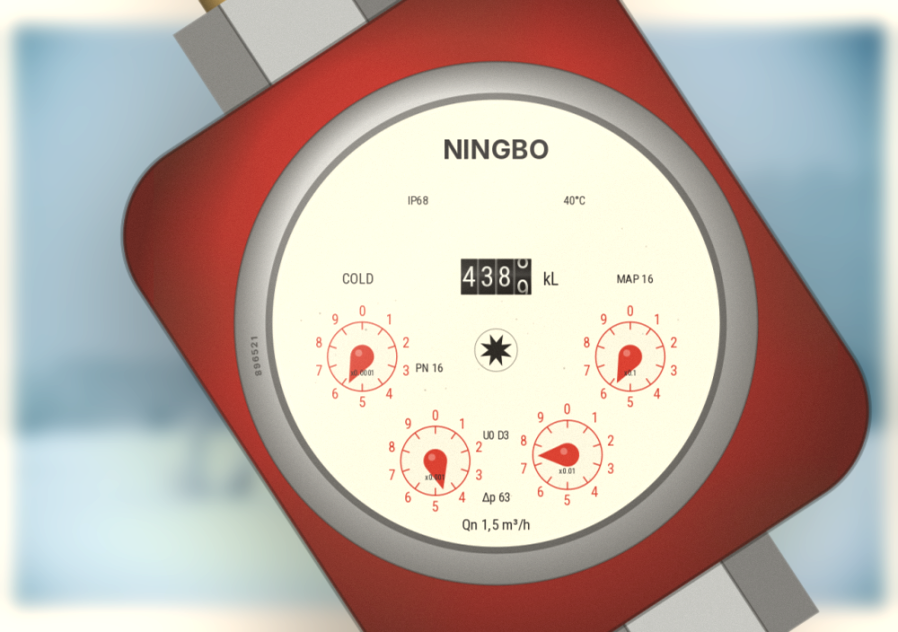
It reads 4388.5745,kL
